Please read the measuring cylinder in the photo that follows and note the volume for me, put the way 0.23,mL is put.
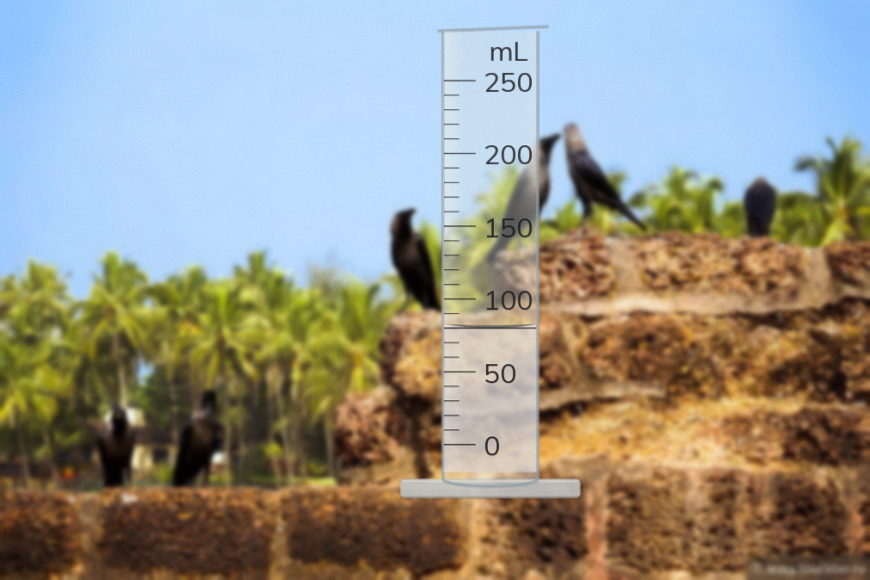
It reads 80,mL
